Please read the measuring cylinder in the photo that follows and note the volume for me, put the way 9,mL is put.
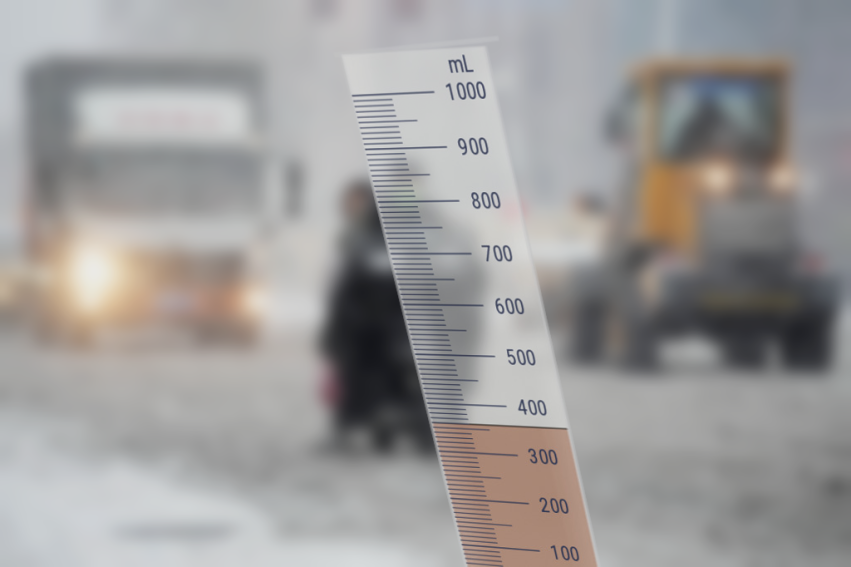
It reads 360,mL
